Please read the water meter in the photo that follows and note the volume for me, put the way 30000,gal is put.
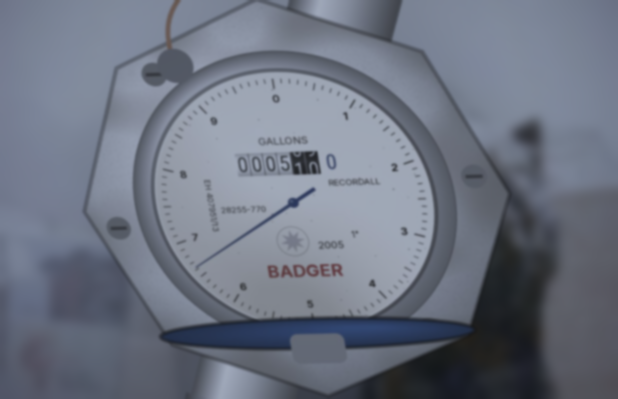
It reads 5096.6,gal
